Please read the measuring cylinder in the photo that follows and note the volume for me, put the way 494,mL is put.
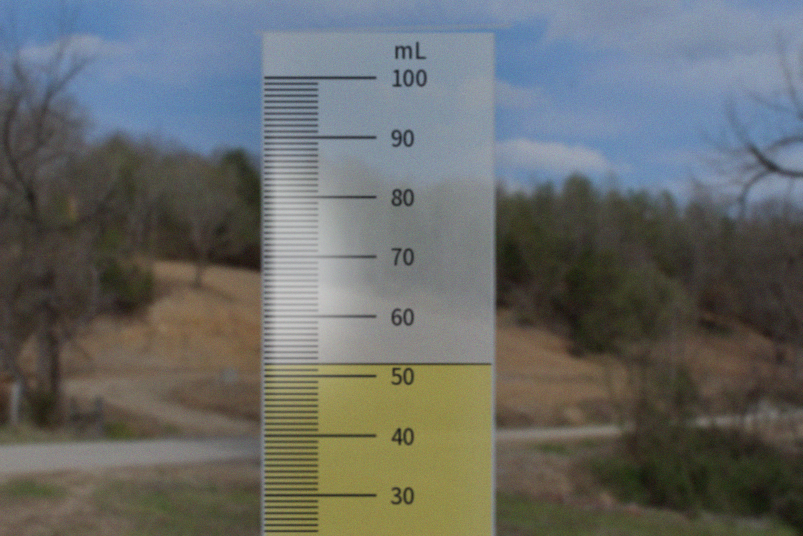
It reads 52,mL
